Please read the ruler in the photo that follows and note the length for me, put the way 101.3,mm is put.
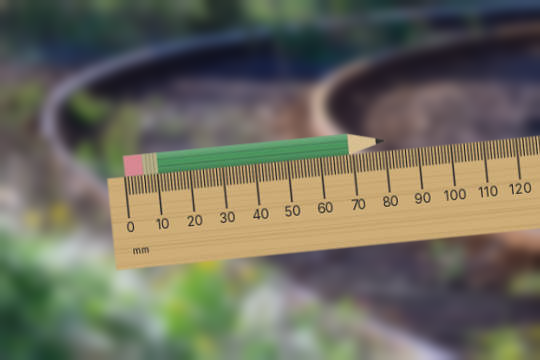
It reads 80,mm
